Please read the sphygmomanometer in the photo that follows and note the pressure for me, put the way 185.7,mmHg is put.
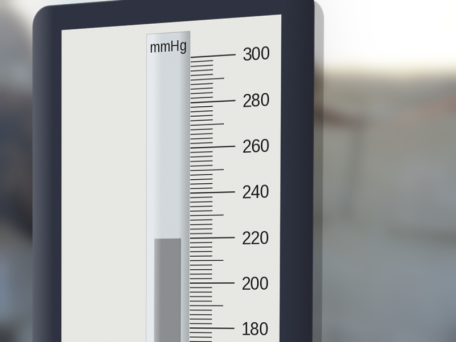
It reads 220,mmHg
